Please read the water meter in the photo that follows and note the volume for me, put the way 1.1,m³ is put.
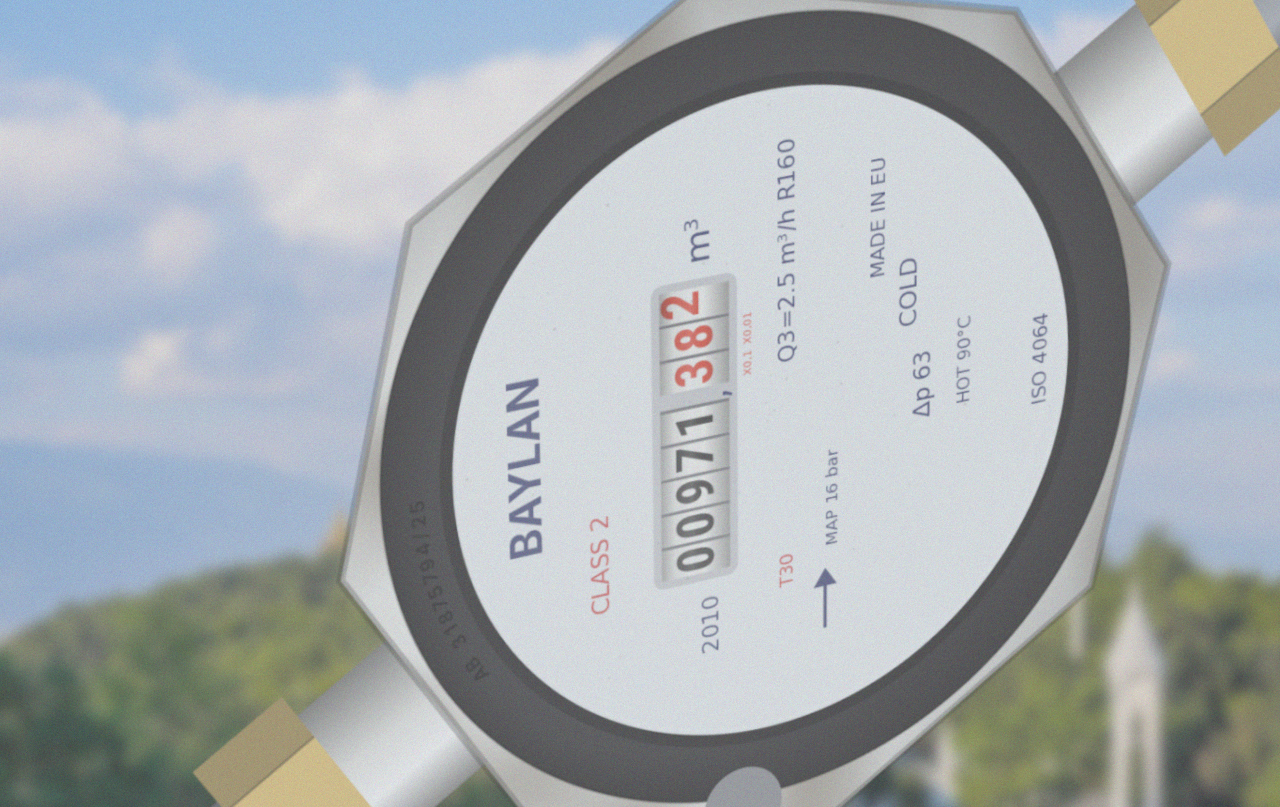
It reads 971.382,m³
